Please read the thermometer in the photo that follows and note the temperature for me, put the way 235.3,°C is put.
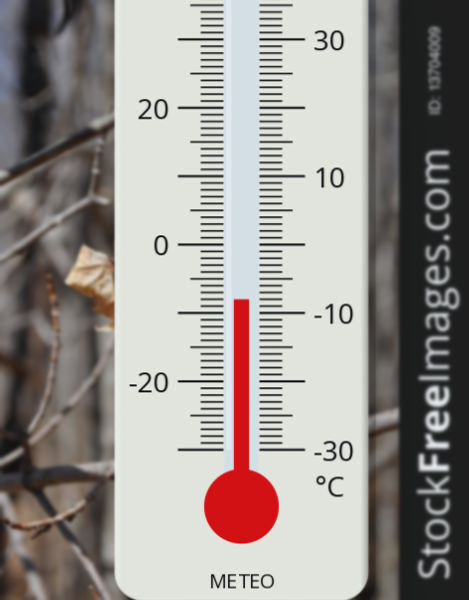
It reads -8,°C
